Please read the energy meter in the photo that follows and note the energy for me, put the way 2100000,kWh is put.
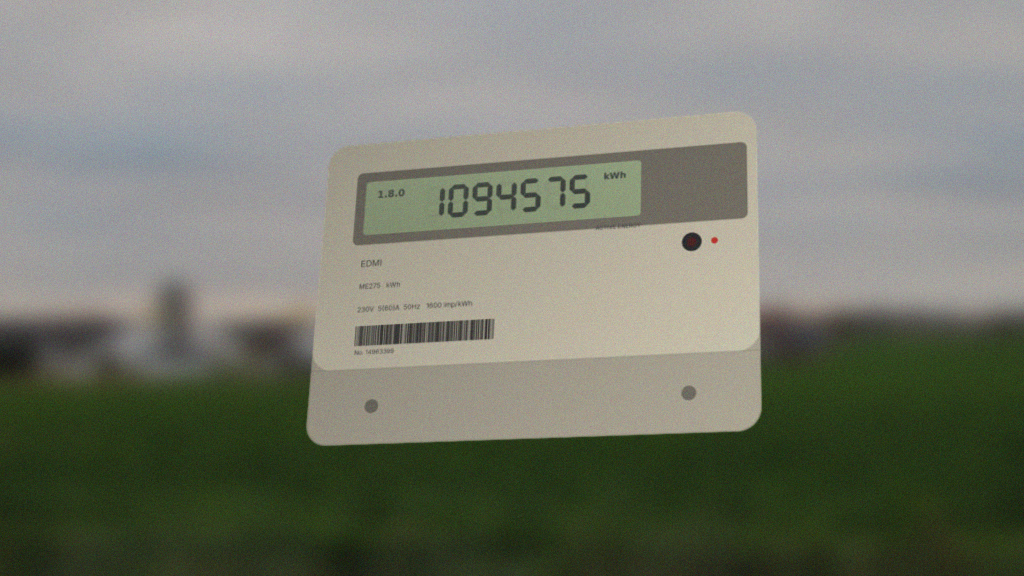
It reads 1094575,kWh
